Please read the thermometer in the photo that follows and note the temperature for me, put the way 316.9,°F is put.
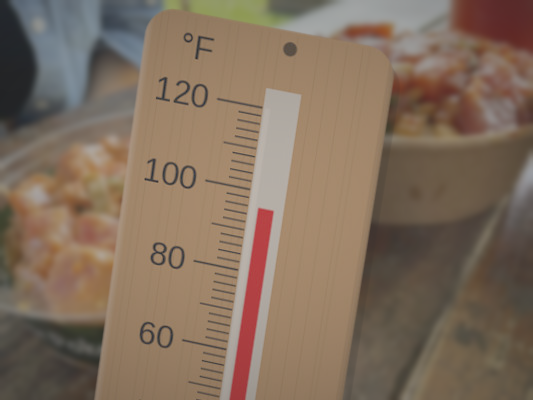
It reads 96,°F
